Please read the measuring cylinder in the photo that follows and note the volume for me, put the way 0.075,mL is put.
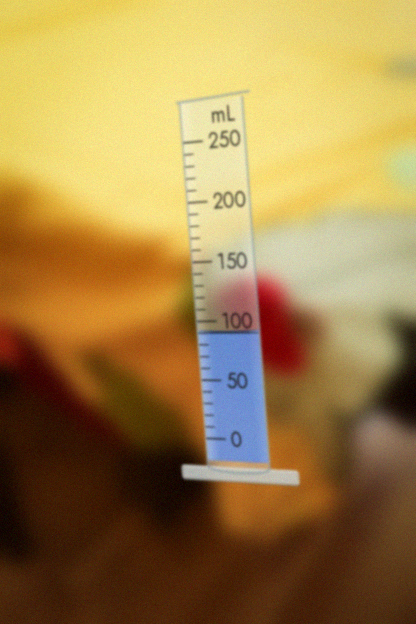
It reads 90,mL
